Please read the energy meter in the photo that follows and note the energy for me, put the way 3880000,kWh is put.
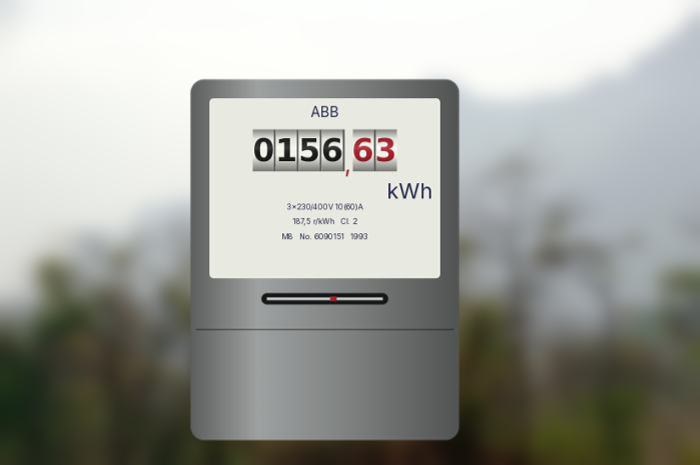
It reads 156.63,kWh
